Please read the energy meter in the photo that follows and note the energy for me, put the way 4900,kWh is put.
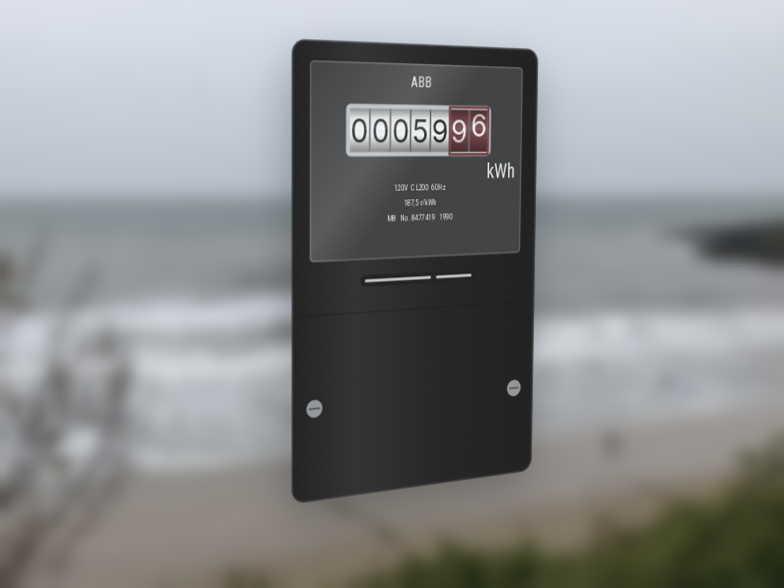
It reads 59.96,kWh
